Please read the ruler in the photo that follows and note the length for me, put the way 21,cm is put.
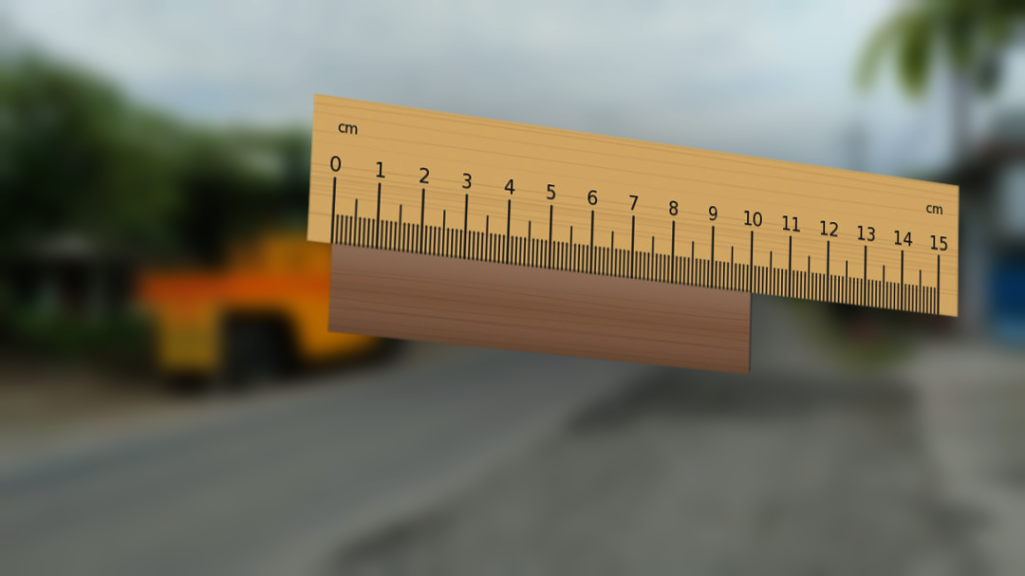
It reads 10,cm
